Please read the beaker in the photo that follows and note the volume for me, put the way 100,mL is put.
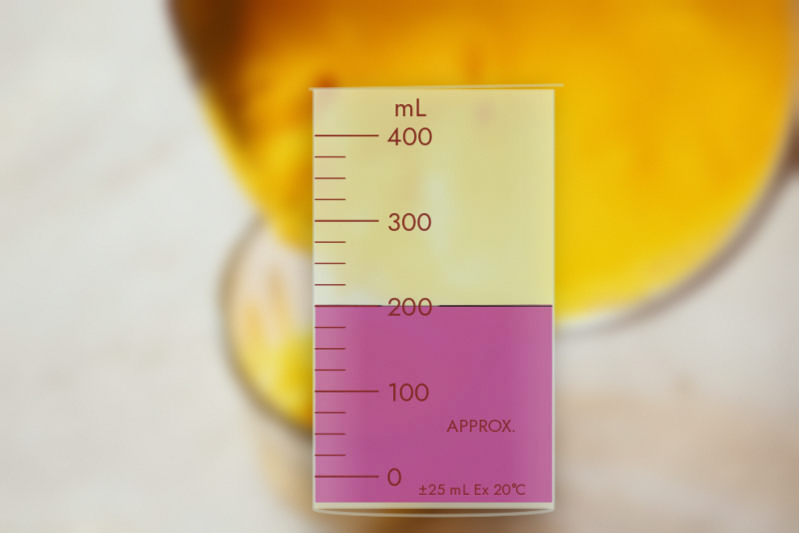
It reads 200,mL
